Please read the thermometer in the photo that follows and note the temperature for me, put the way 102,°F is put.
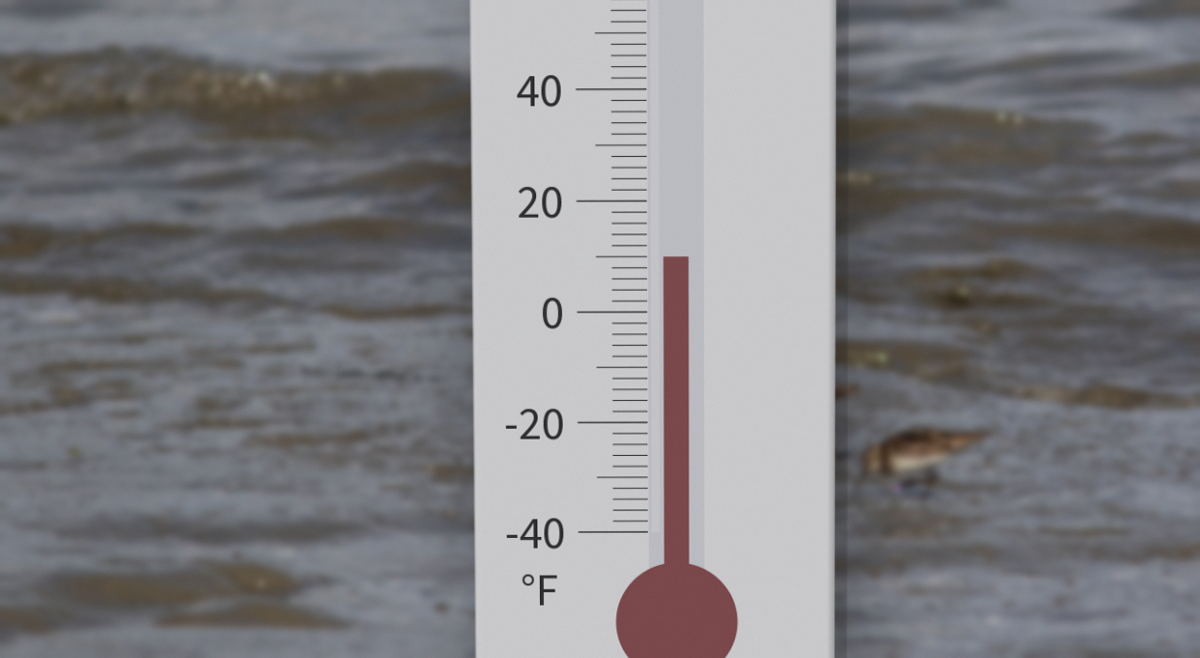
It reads 10,°F
